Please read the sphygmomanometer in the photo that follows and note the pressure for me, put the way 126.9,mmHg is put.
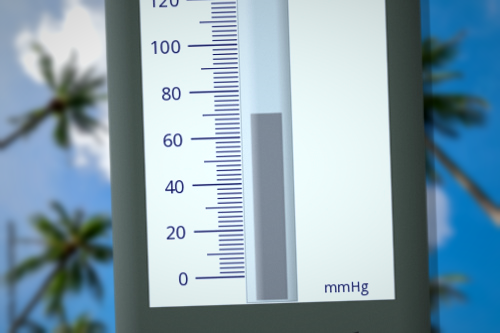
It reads 70,mmHg
